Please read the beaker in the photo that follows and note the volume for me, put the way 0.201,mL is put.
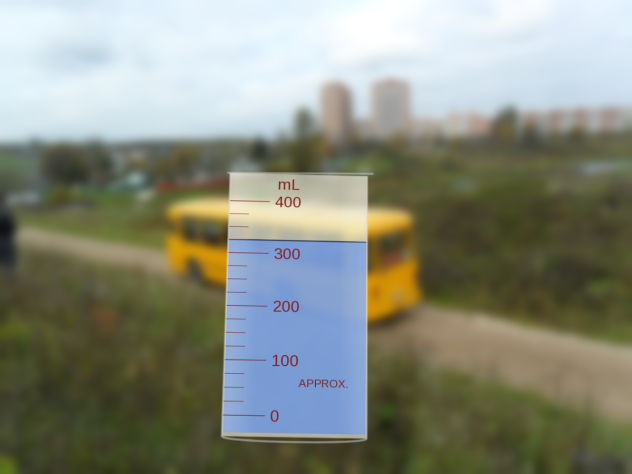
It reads 325,mL
